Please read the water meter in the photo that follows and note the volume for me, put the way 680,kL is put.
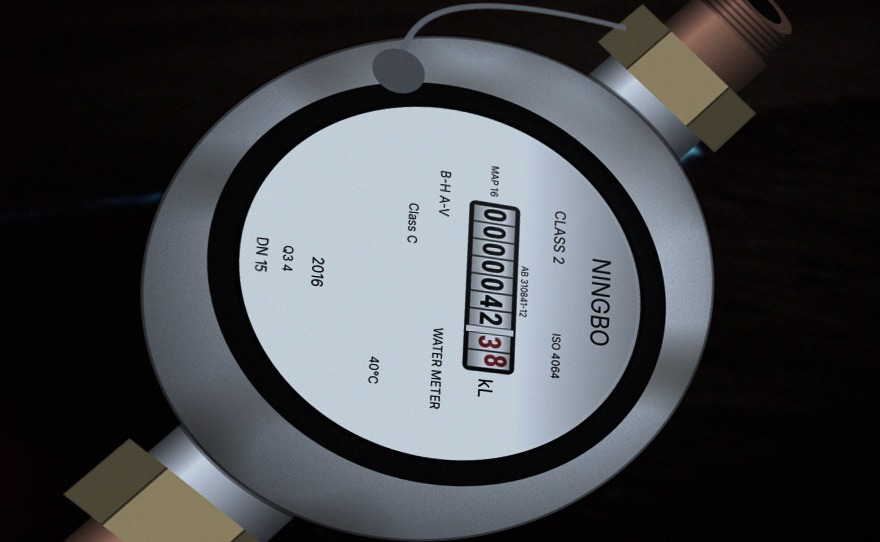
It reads 42.38,kL
